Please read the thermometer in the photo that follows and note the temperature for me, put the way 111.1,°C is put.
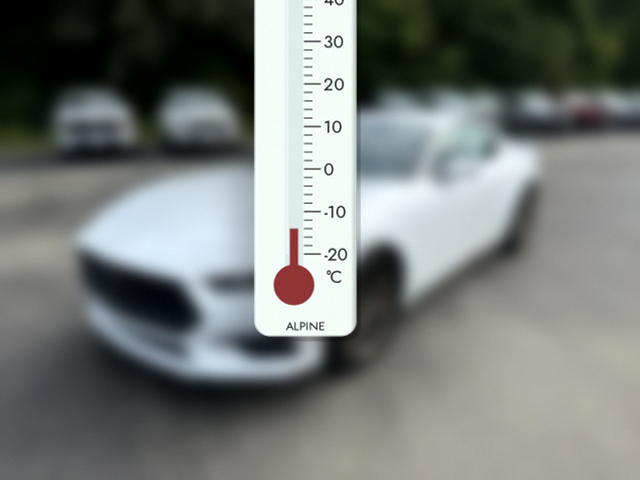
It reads -14,°C
